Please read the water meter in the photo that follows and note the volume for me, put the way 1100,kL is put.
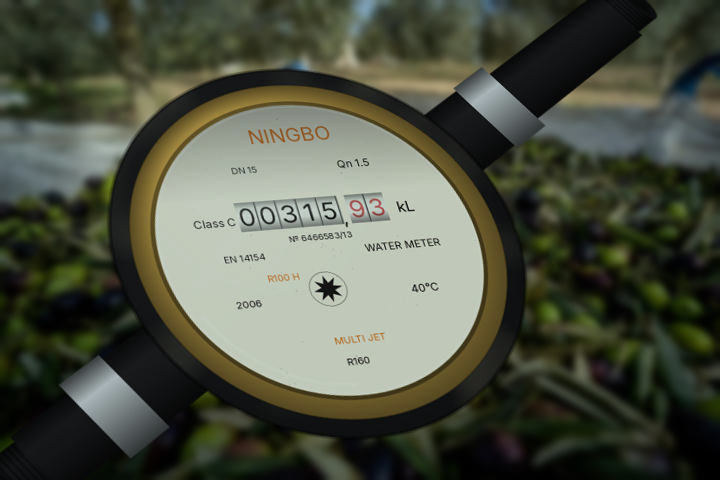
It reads 315.93,kL
